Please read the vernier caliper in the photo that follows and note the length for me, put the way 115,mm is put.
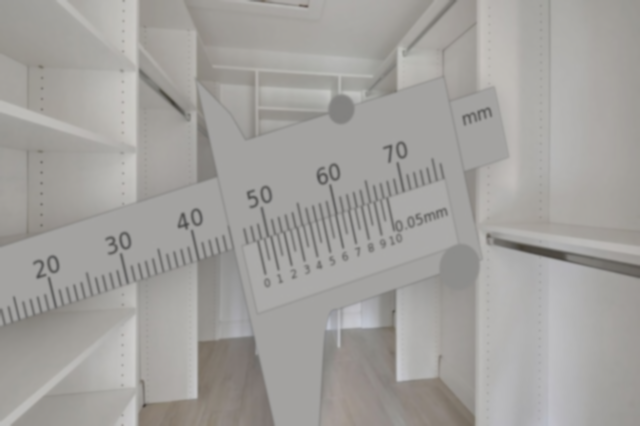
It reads 48.5,mm
